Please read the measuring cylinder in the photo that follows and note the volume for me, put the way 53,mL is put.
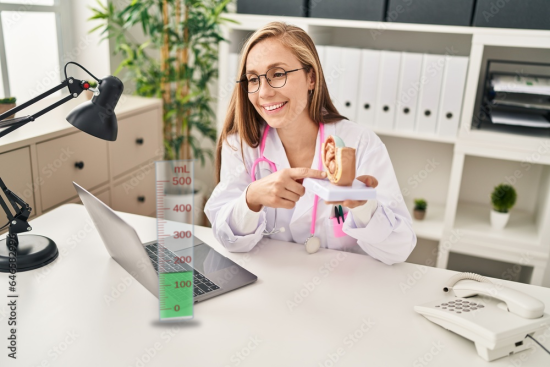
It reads 150,mL
